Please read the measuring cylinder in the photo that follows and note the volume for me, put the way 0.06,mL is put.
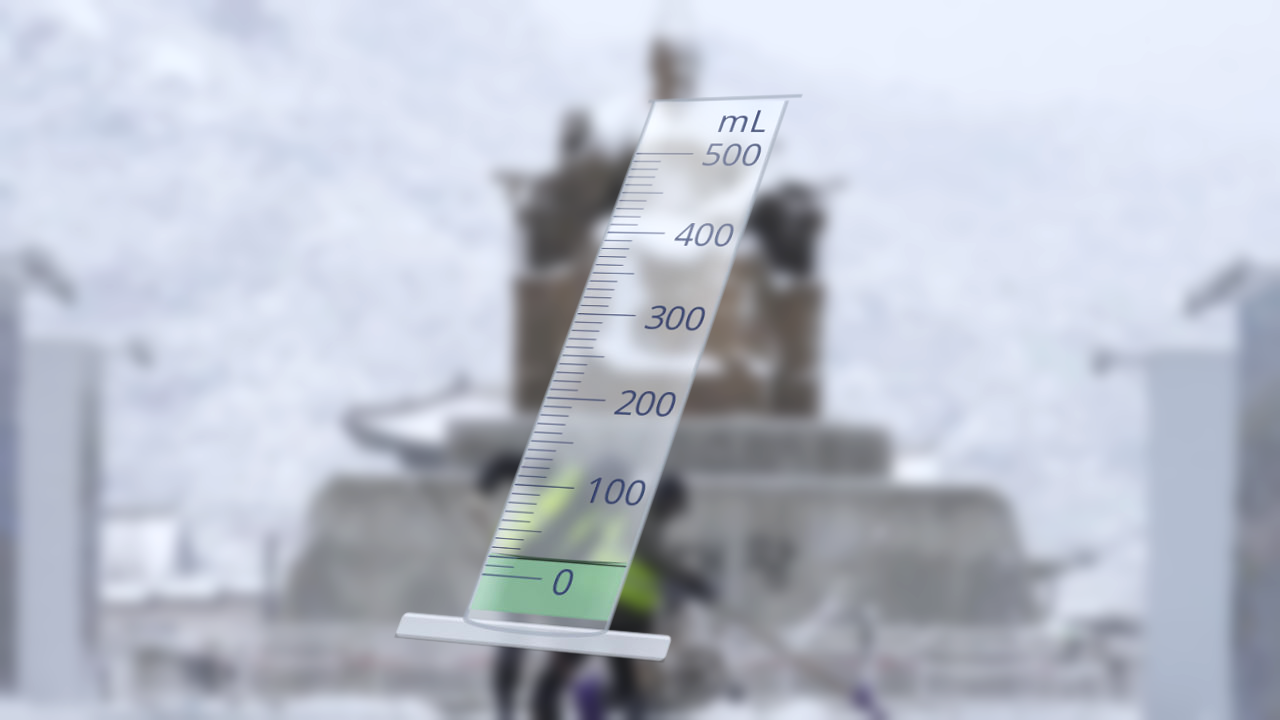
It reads 20,mL
